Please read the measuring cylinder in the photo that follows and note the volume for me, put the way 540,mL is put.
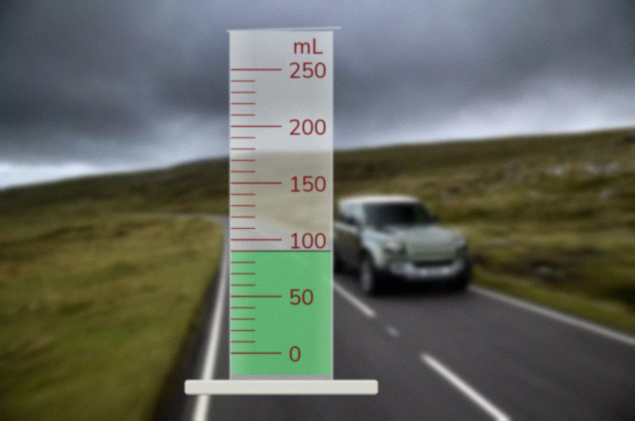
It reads 90,mL
